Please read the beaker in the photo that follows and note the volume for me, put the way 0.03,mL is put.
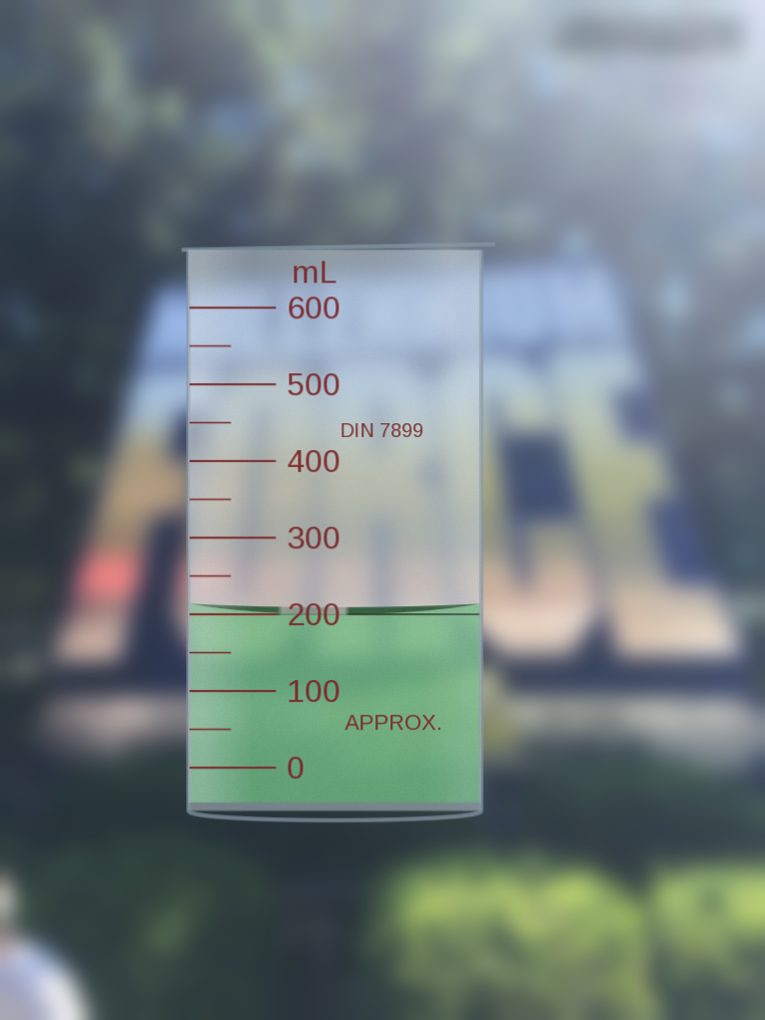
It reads 200,mL
